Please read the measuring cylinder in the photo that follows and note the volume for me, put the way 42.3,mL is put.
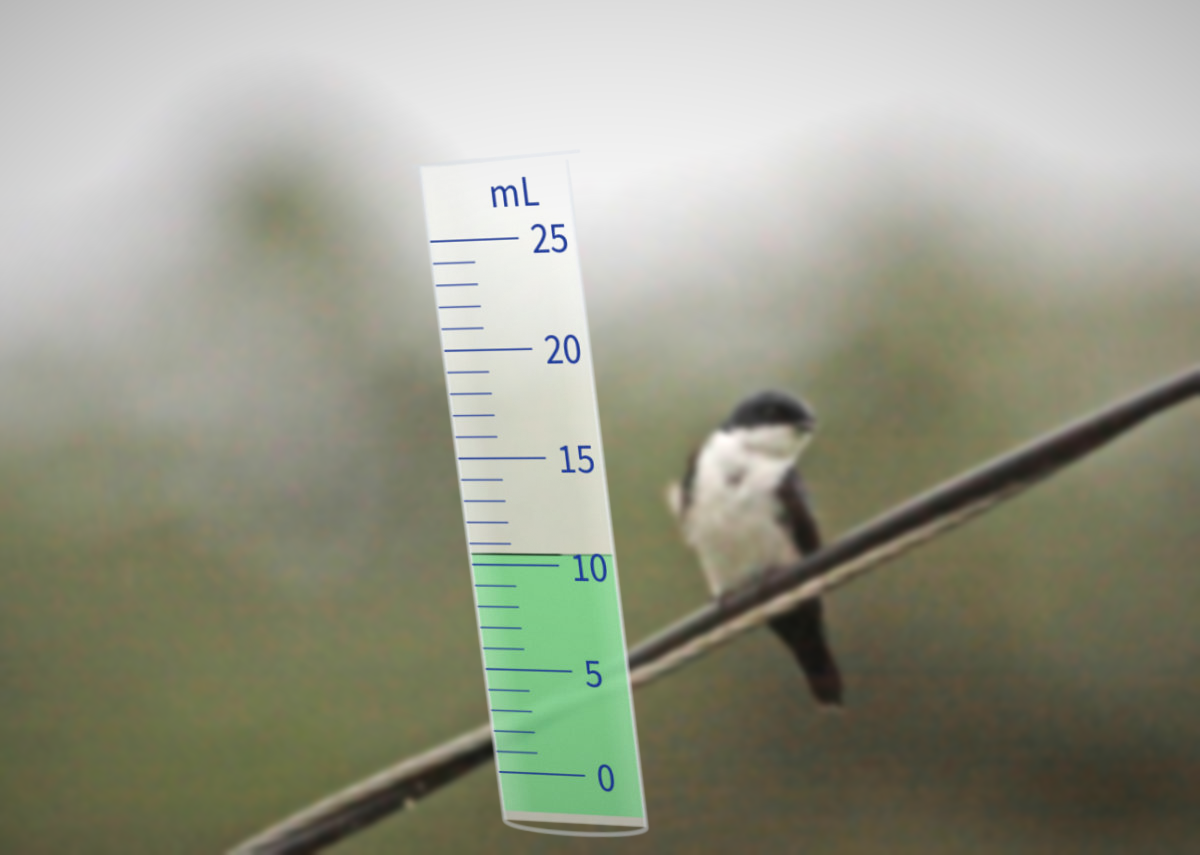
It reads 10.5,mL
